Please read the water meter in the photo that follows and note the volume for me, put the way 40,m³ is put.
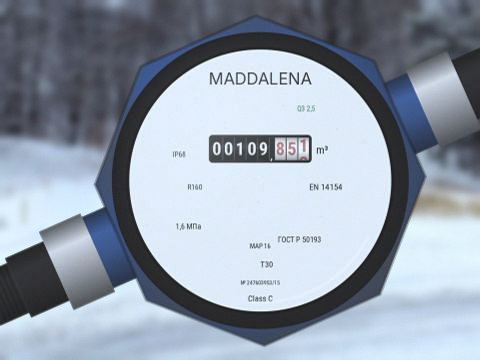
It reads 109.851,m³
